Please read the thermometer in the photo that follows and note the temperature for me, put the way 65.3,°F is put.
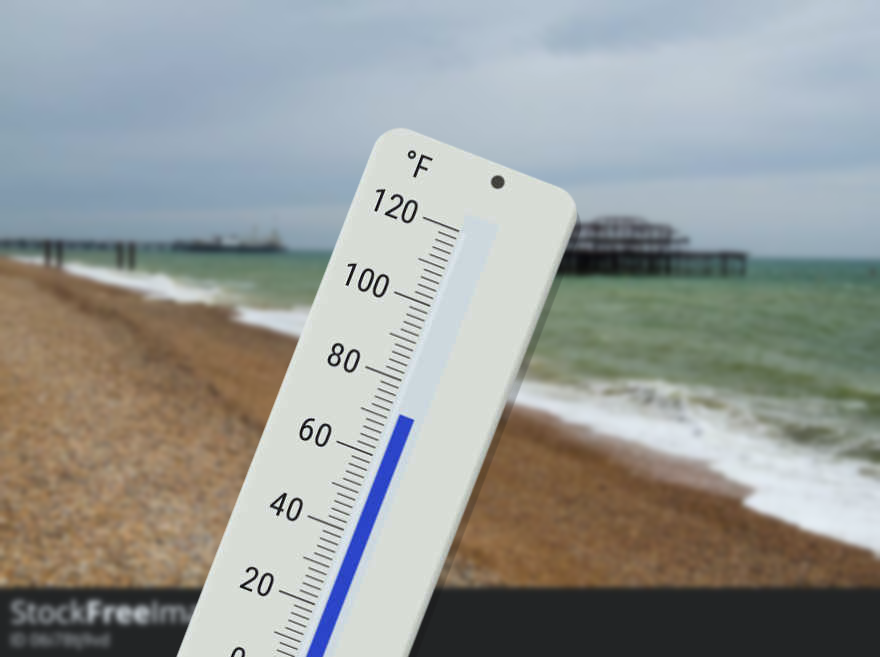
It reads 72,°F
